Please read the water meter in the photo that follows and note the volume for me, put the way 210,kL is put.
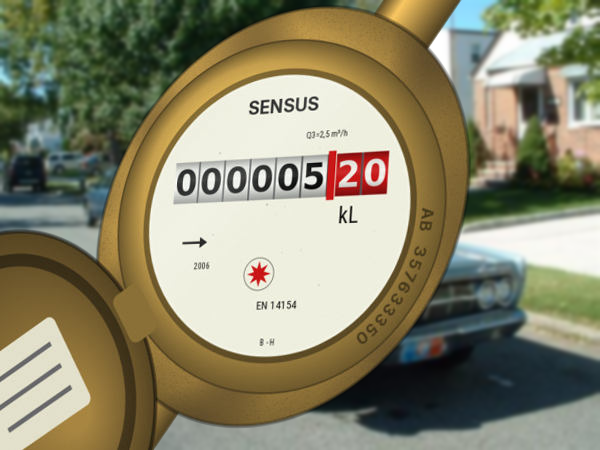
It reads 5.20,kL
